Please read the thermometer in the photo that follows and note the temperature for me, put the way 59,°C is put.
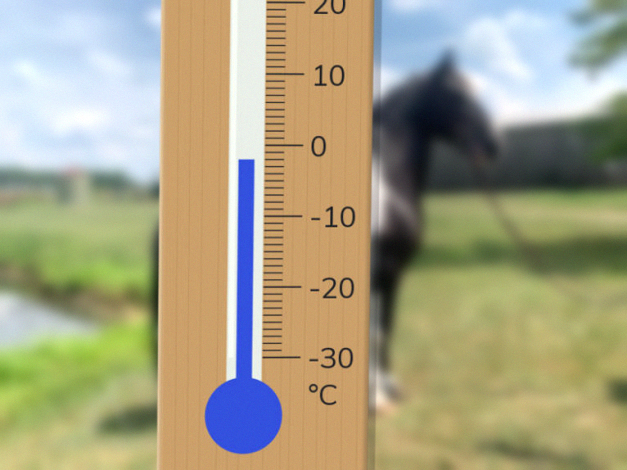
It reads -2,°C
